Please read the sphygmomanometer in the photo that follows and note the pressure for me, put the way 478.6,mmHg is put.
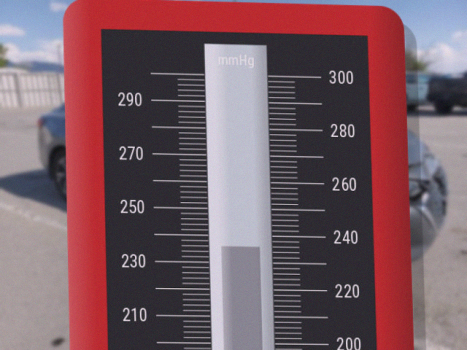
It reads 236,mmHg
